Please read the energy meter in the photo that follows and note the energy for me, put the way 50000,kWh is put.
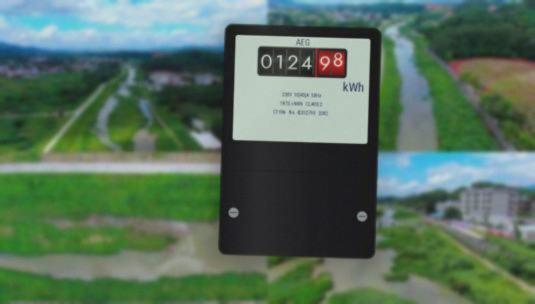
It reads 124.98,kWh
